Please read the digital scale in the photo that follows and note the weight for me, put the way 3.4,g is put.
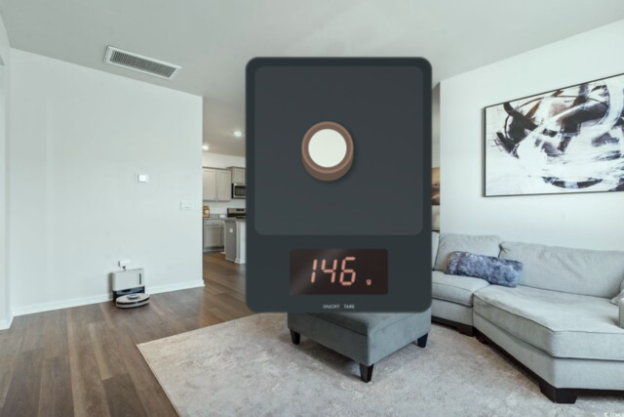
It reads 146,g
